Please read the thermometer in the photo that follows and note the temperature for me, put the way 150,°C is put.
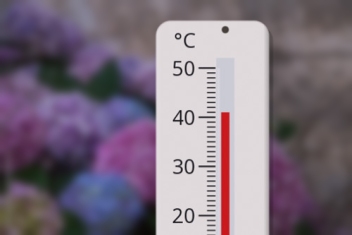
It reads 41,°C
